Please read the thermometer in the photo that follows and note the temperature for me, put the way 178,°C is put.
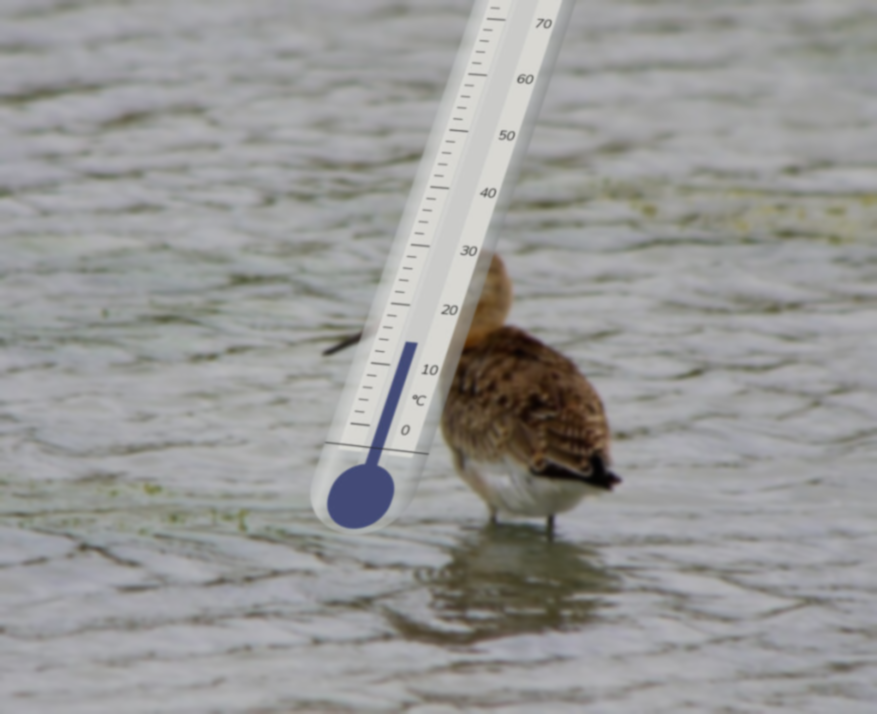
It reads 14,°C
